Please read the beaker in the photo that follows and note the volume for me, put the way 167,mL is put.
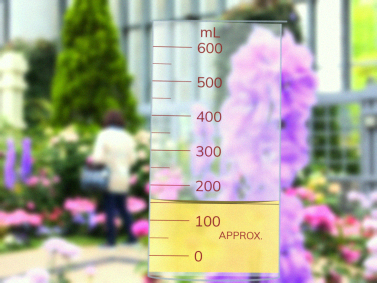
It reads 150,mL
